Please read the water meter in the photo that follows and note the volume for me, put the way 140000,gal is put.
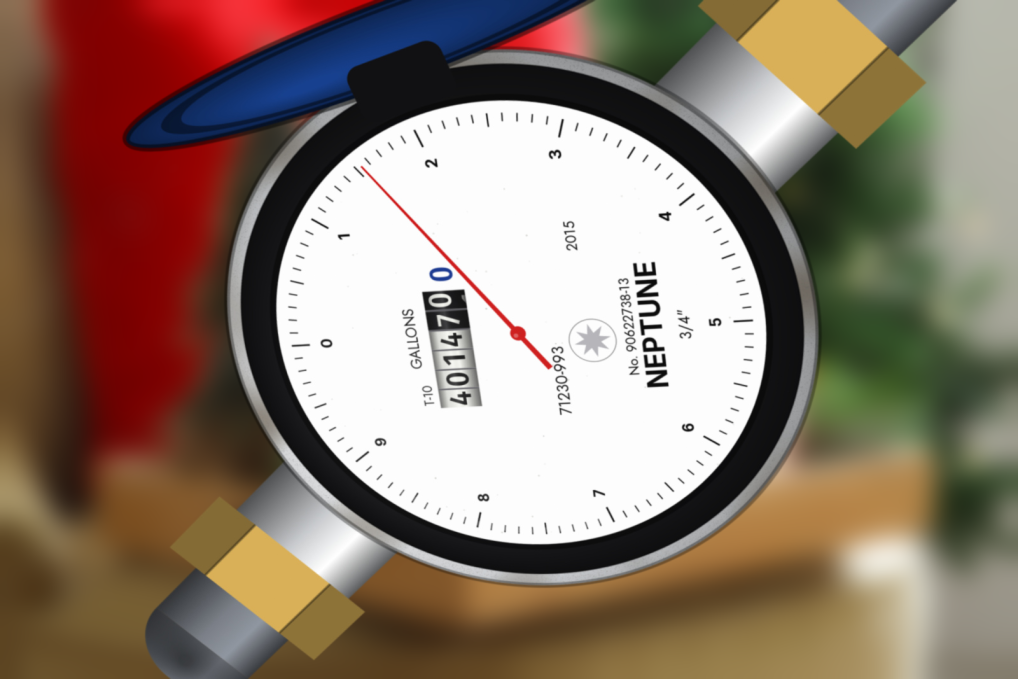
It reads 4014701.5,gal
